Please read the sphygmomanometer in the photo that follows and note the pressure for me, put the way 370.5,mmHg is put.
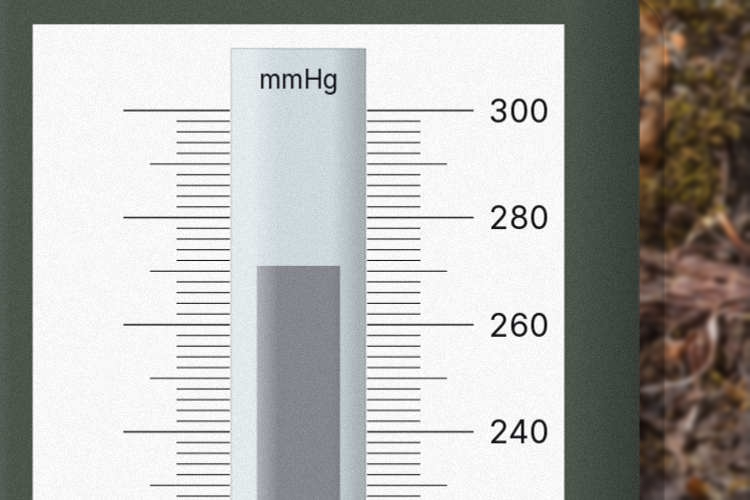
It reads 271,mmHg
